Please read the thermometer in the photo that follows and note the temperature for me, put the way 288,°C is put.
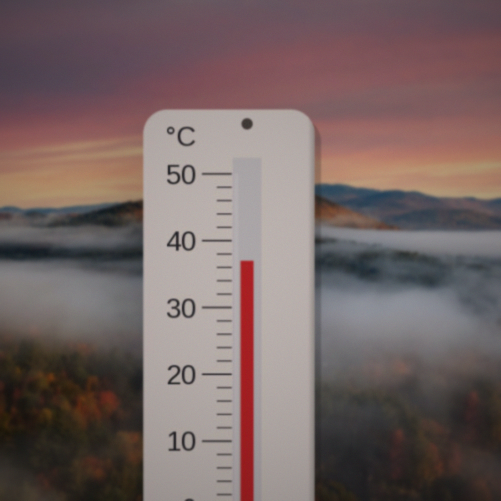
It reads 37,°C
